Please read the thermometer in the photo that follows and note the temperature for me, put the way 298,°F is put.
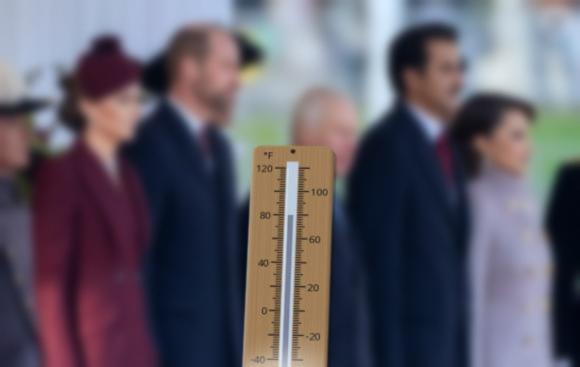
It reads 80,°F
